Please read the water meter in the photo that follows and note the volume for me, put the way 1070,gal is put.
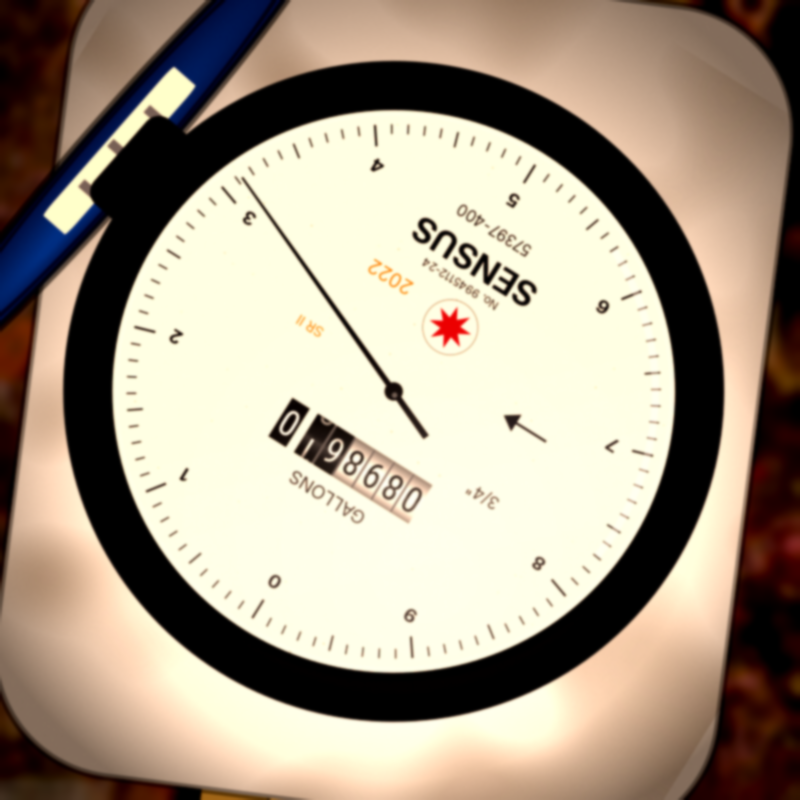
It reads 898613.1,gal
